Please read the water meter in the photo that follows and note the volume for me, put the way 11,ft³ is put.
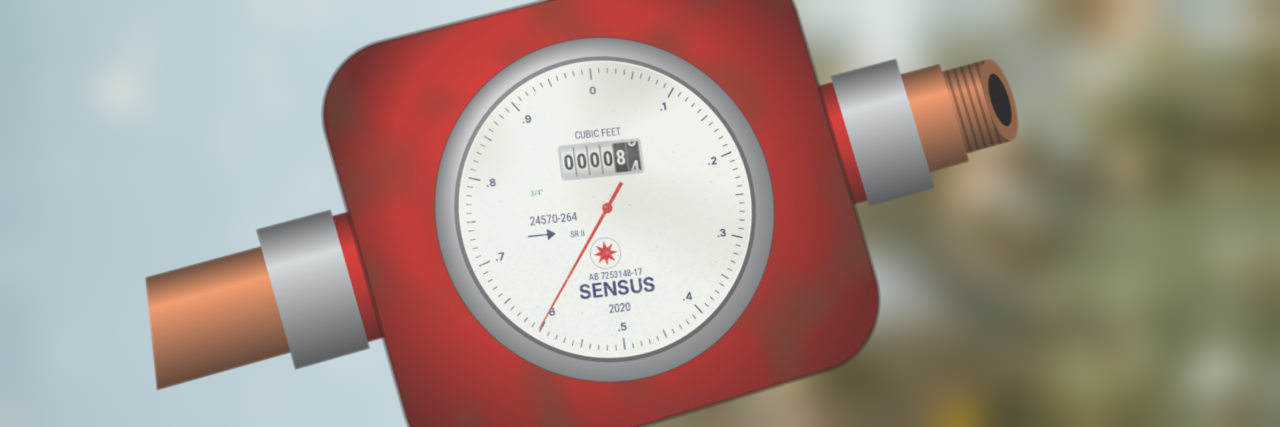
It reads 83.60,ft³
